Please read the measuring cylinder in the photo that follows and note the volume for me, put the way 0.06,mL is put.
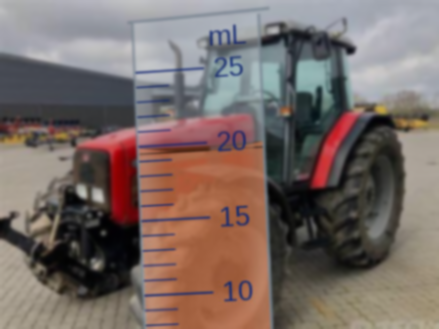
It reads 19.5,mL
